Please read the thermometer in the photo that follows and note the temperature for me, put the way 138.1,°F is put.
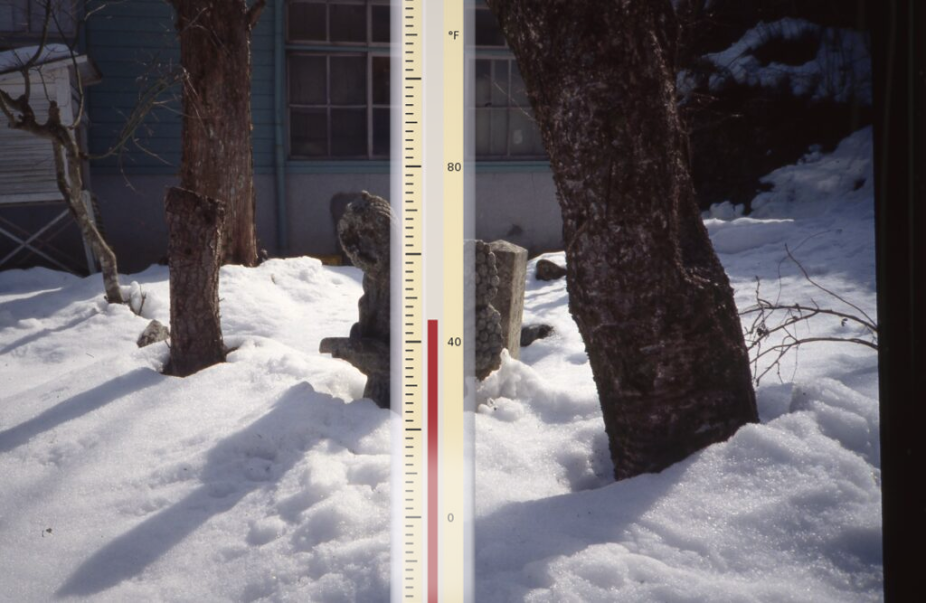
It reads 45,°F
